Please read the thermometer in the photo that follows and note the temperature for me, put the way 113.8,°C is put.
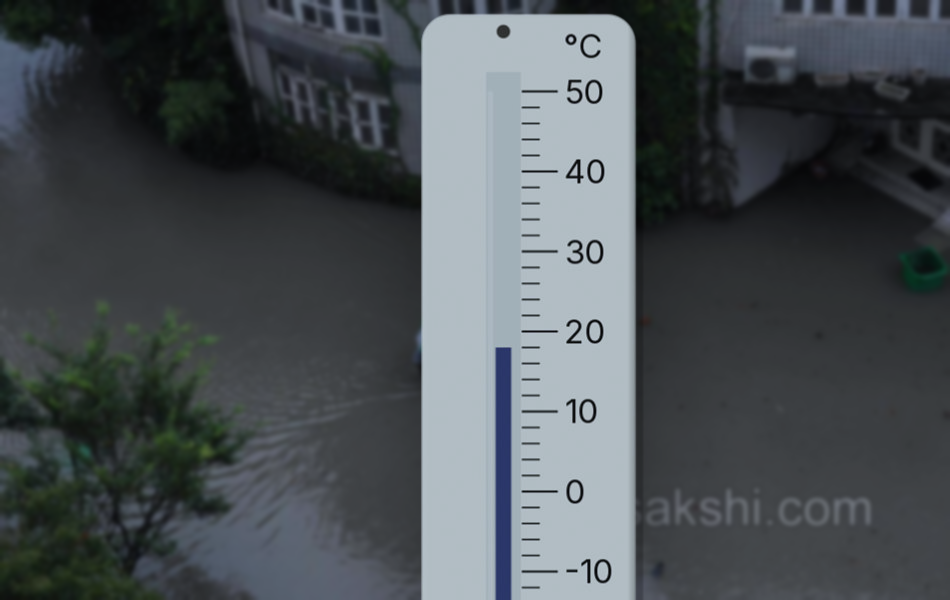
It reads 18,°C
